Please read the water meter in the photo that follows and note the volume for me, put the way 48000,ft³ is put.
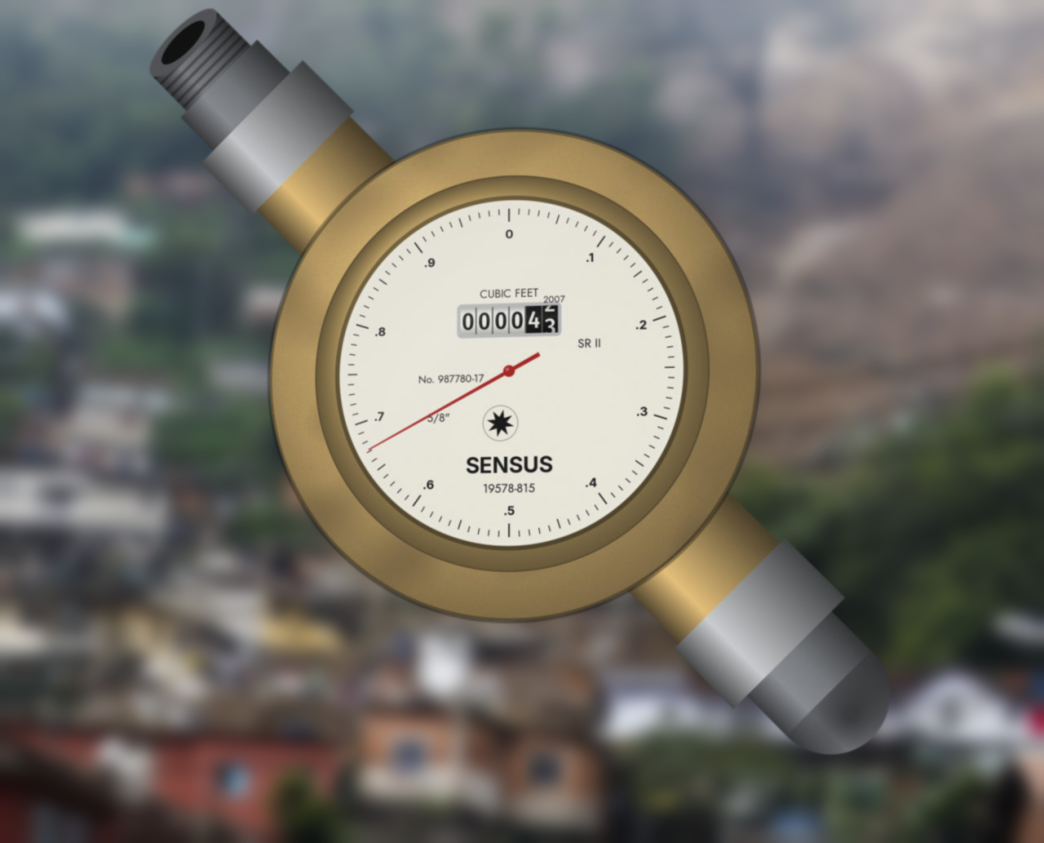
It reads 42.67,ft³
